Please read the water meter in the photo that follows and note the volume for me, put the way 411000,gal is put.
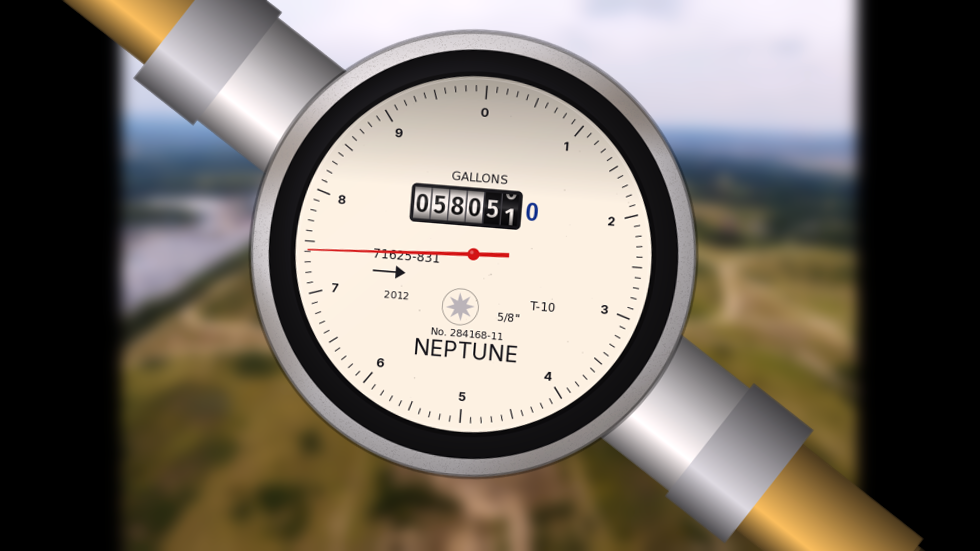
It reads 580507.4,gal
